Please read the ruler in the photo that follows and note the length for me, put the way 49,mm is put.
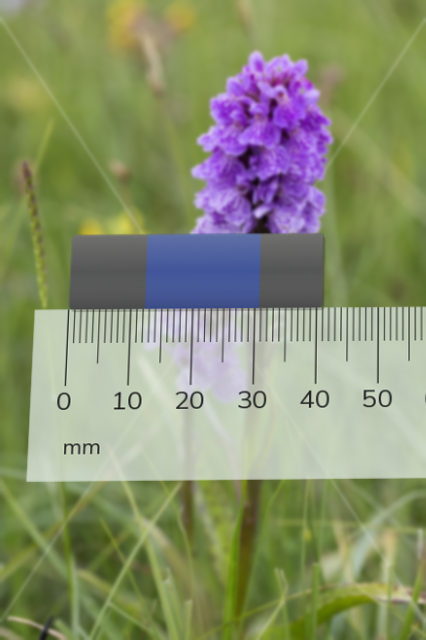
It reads 41,mm
